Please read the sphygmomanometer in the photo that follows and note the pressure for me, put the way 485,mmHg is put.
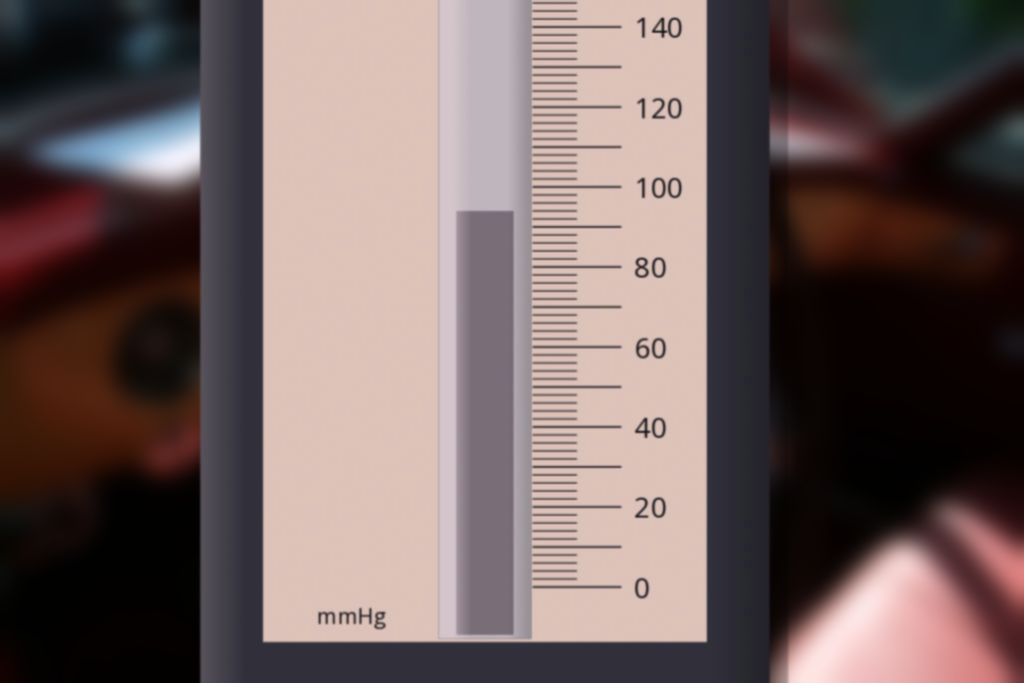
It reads 94,mmHg
